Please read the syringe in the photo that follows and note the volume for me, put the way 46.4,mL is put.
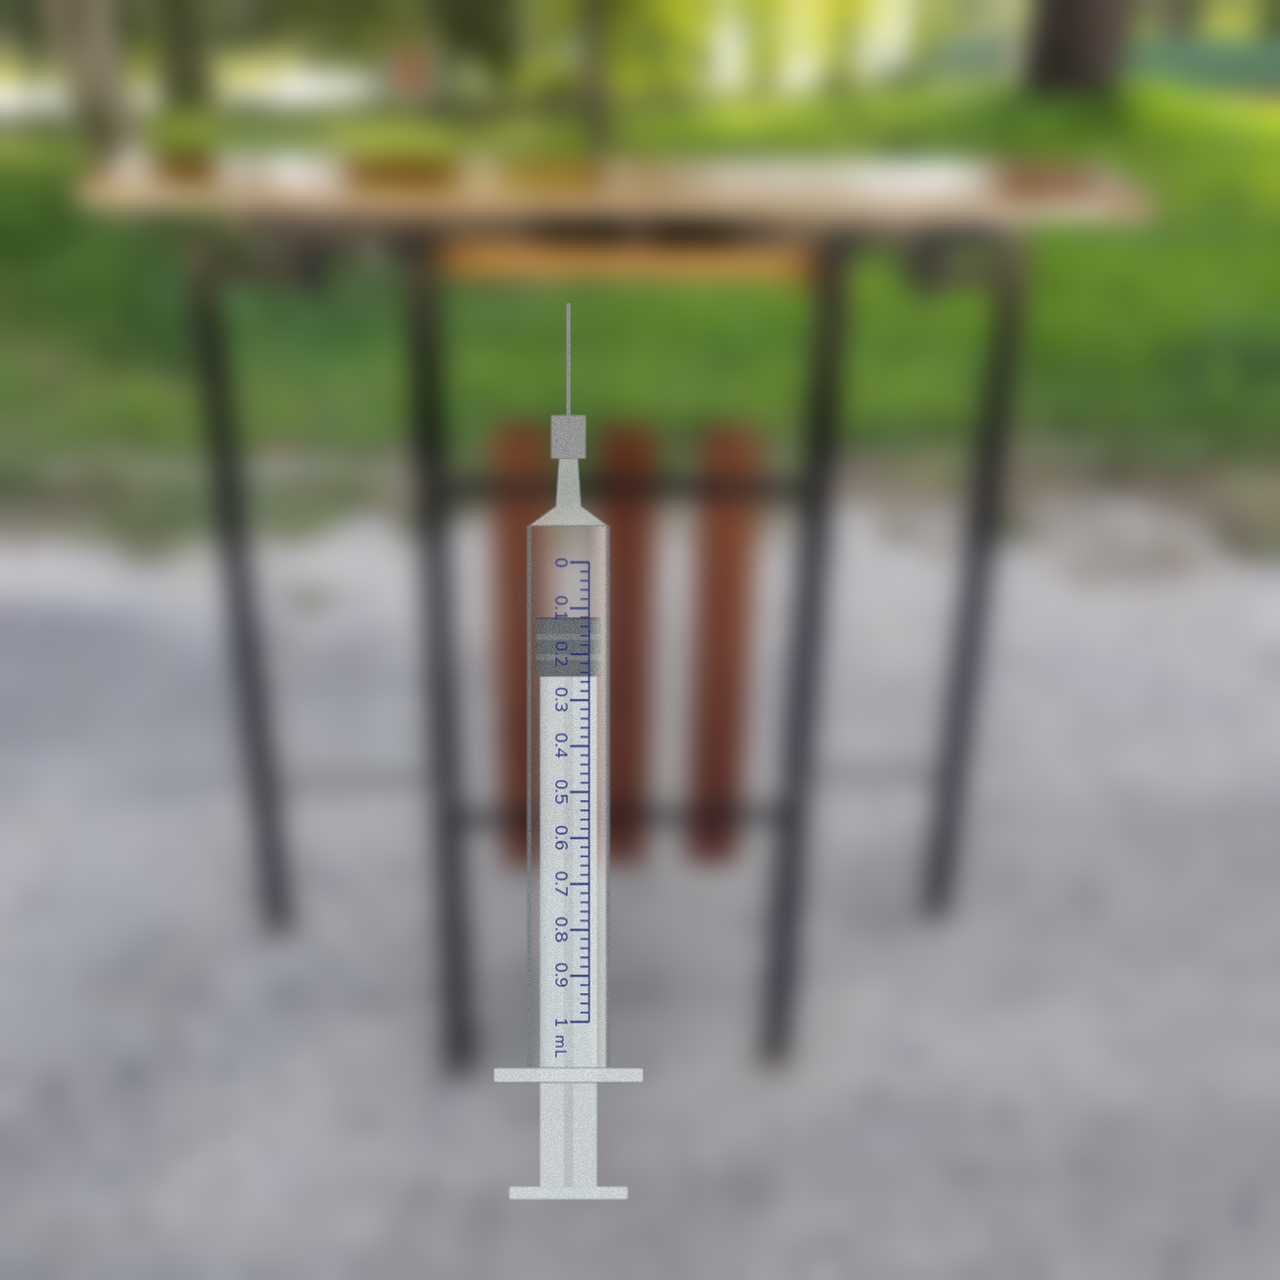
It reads 0.12,mL
